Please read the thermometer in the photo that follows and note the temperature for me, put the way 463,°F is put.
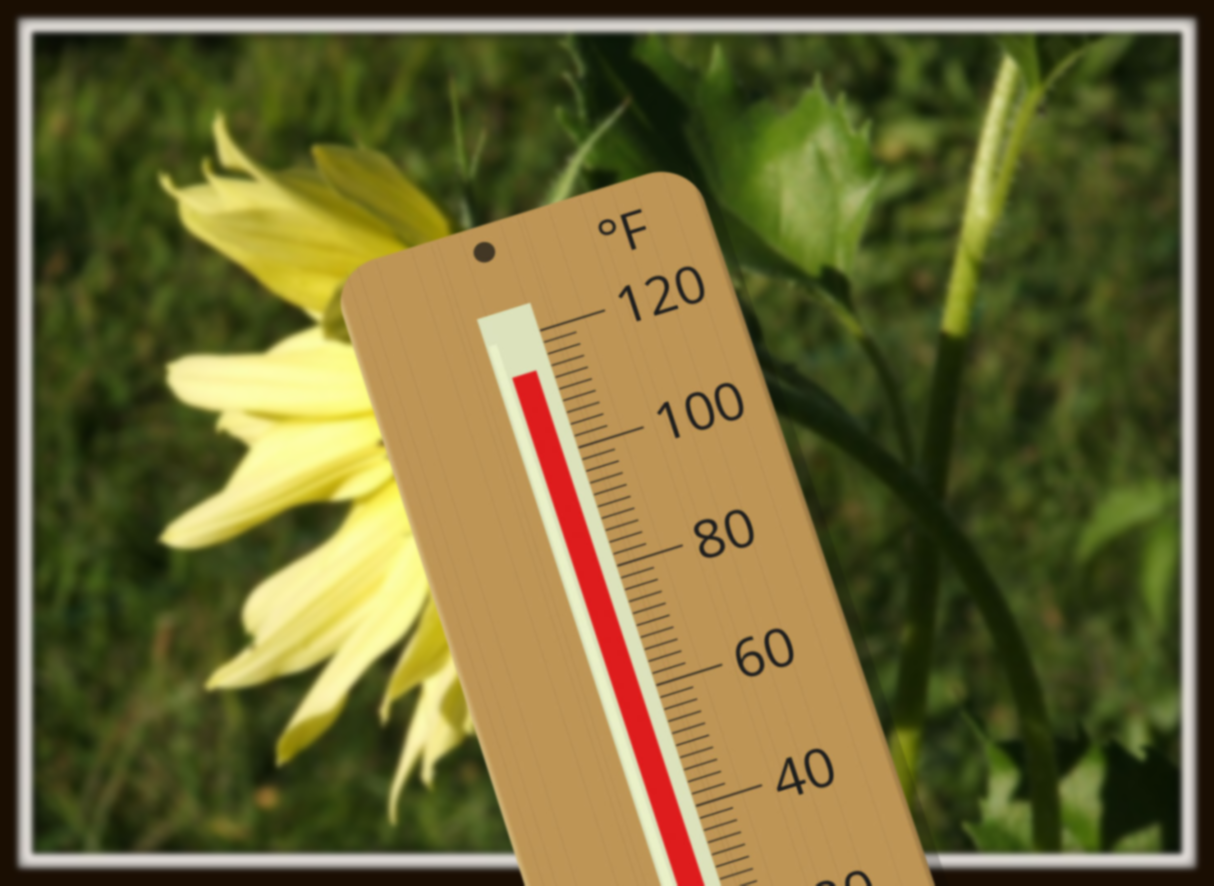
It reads 114,°F
